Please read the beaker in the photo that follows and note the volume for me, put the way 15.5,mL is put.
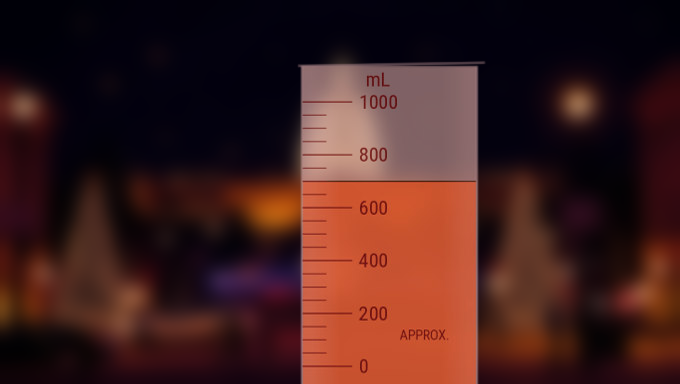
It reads 700,mL
